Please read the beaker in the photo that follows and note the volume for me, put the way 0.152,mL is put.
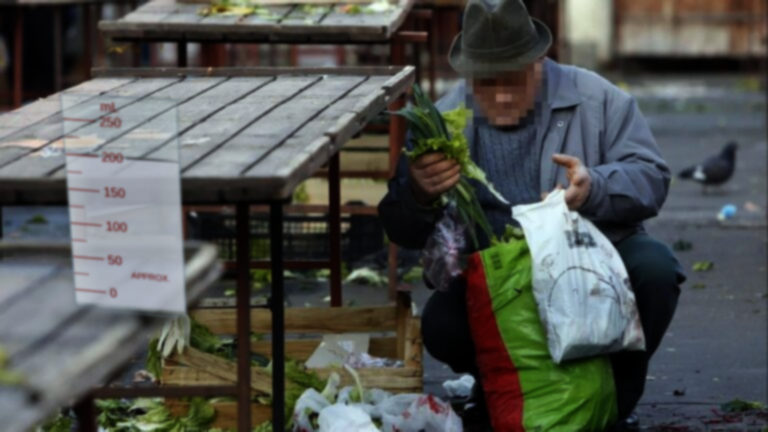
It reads 200,mL
